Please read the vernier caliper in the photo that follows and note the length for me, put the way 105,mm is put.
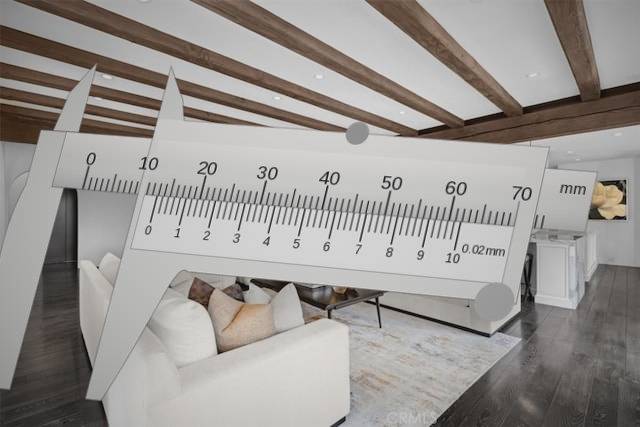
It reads 12.8,mm
